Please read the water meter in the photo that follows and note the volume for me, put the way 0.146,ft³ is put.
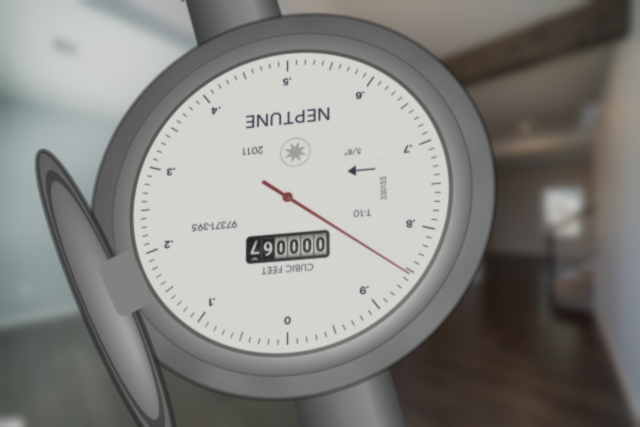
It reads 66.85,ft³
